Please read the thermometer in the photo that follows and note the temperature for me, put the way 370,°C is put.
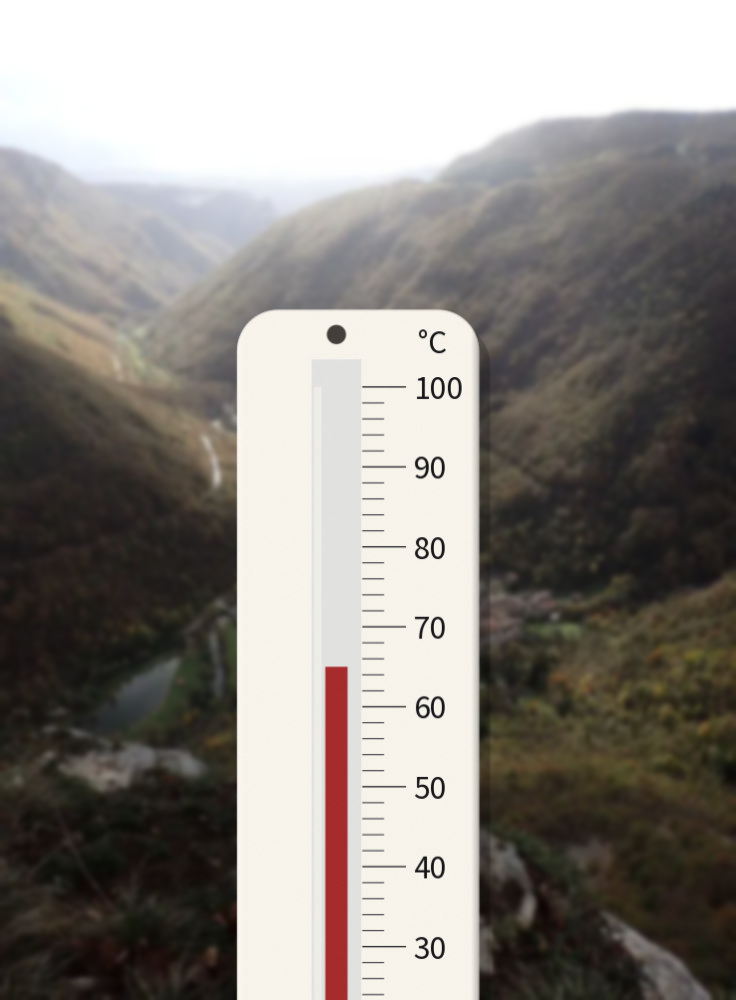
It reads 65,°C
